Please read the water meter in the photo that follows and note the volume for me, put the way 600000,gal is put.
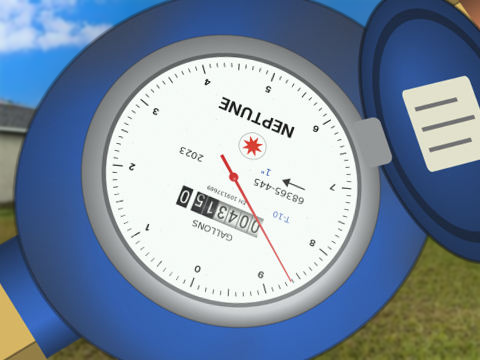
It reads 43148.6,gal
